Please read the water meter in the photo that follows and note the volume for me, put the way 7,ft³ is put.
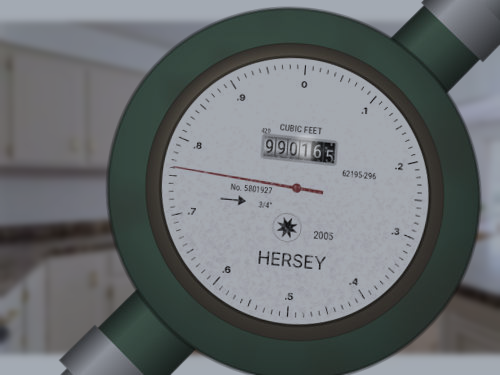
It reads 990164.76,ft³
